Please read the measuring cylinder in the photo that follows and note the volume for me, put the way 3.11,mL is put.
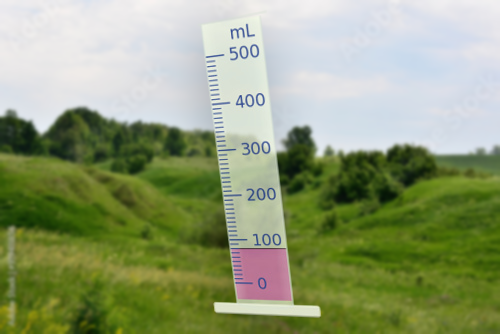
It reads 80,mL
